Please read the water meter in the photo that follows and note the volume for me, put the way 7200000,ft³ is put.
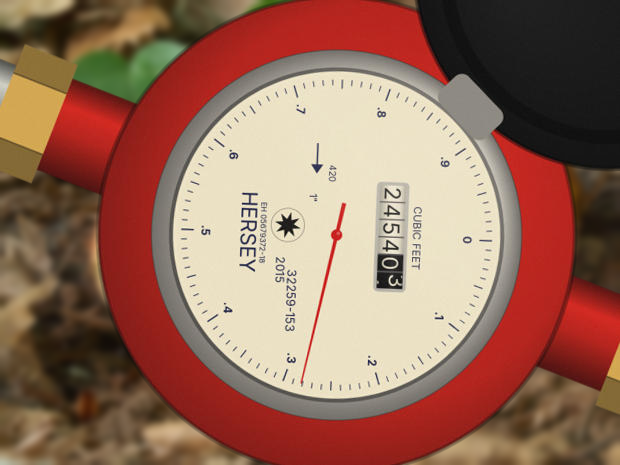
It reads 245403.28,ft³
